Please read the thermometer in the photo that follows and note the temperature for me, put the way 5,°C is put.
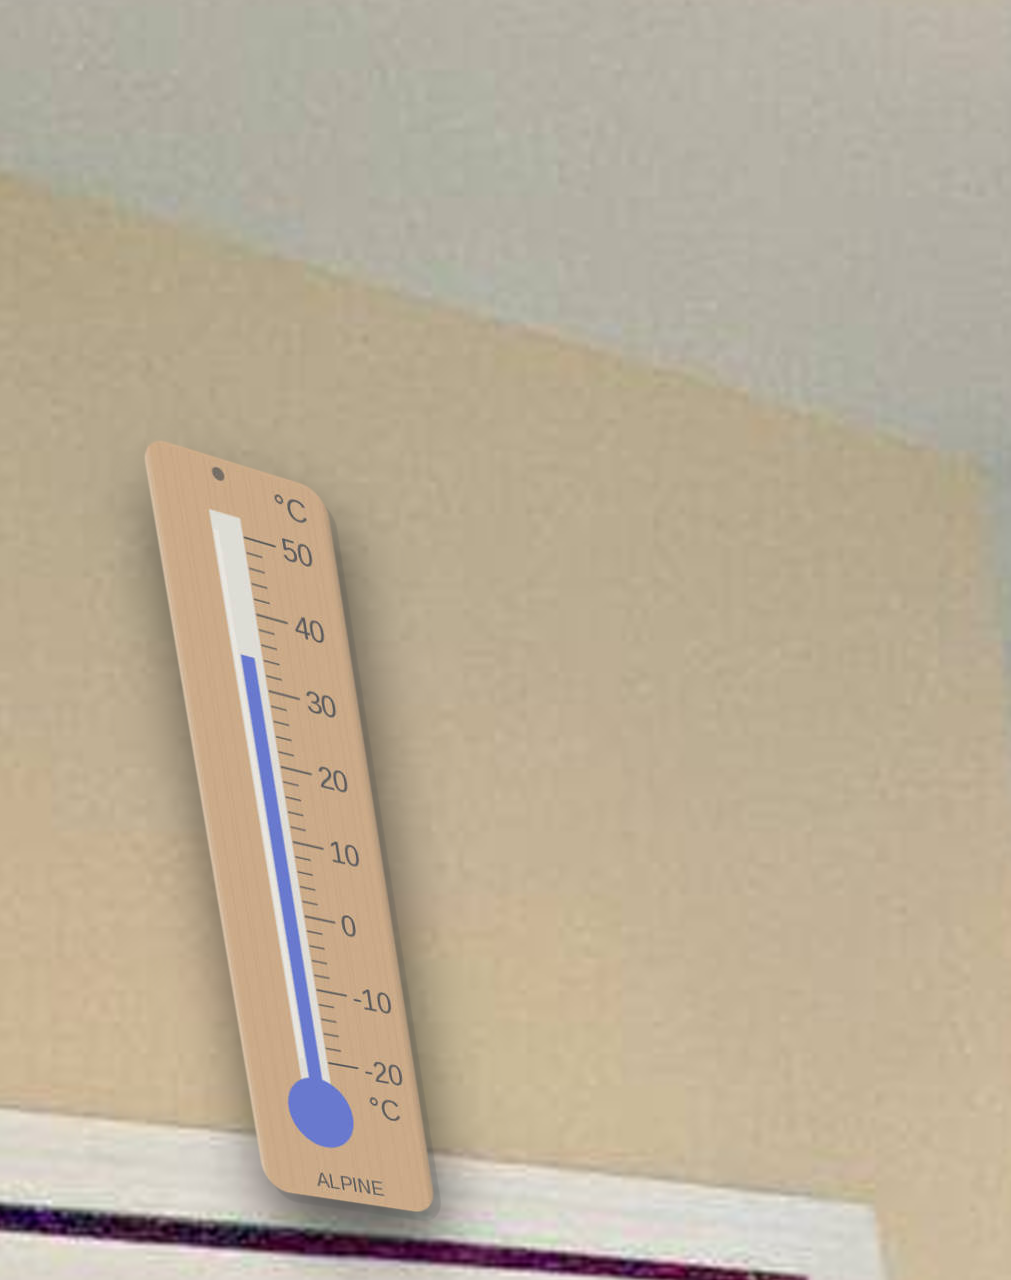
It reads 34,°C
